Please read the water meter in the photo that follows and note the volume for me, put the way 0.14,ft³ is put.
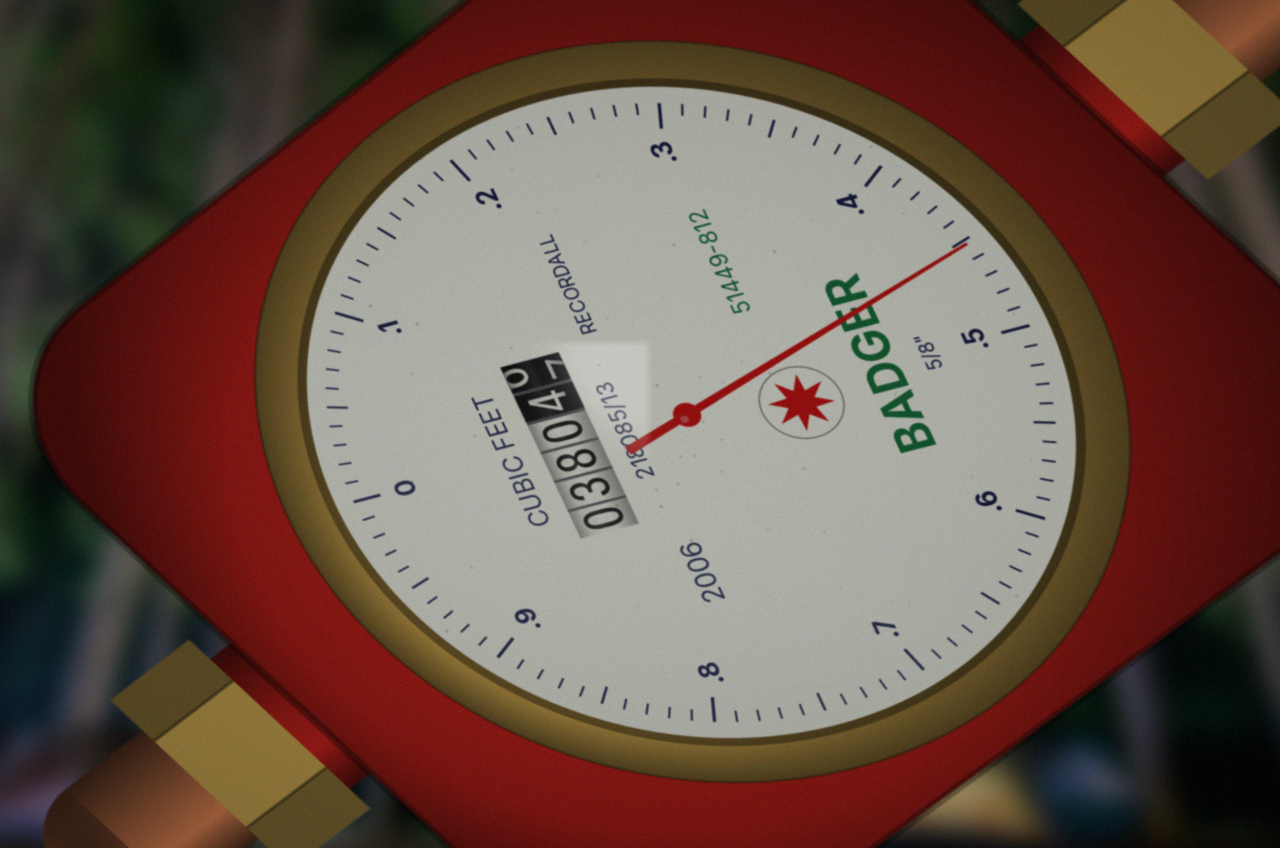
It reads 38046.45,ft³
